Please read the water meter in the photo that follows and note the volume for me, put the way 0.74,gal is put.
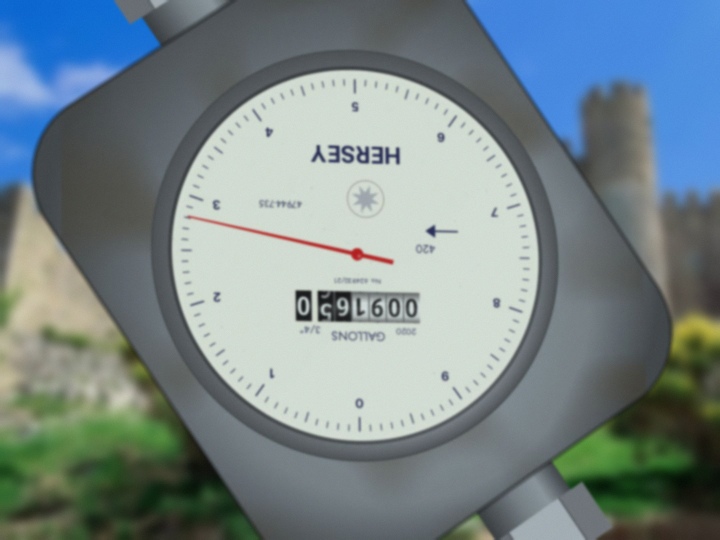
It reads 91652.8,gal
